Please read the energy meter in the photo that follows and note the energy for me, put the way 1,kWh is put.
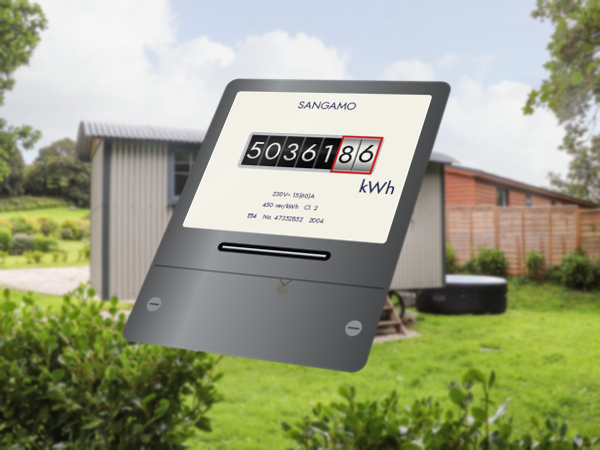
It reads 50361.86,kWh
